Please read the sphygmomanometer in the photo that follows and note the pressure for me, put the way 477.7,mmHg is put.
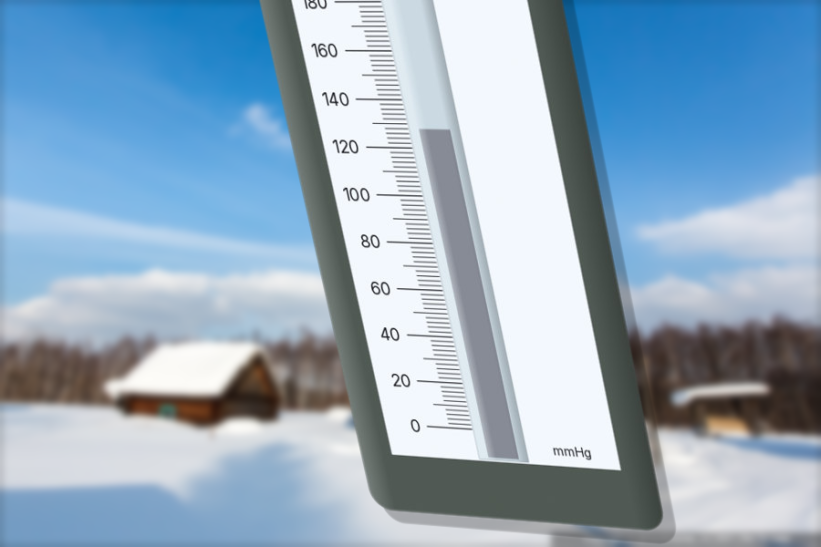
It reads 128,mmHg
